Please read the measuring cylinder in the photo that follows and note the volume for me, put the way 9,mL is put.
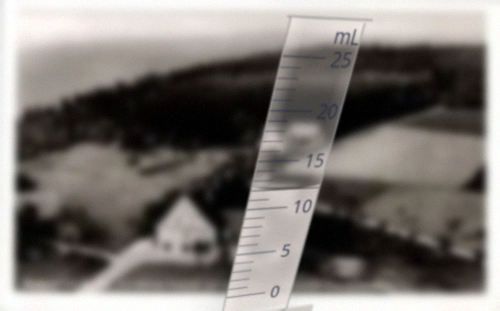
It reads 12,mL
